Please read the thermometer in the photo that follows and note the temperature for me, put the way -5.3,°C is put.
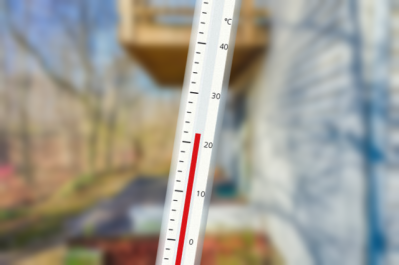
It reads 22,°C
